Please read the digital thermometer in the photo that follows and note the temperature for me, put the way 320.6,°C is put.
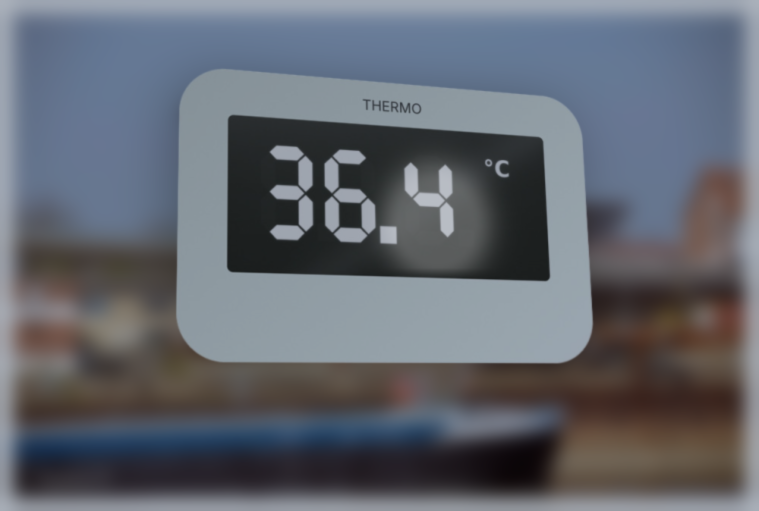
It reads 36.4,°C
